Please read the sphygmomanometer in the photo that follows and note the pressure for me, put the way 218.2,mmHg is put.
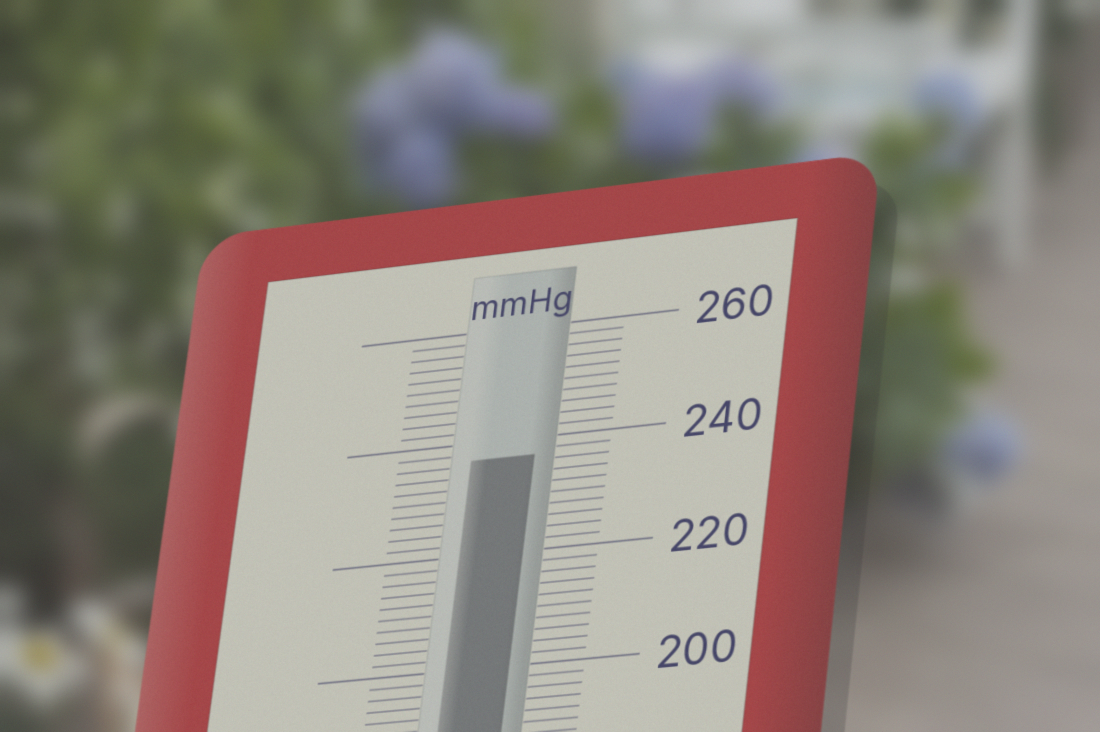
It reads 237,mmHg
